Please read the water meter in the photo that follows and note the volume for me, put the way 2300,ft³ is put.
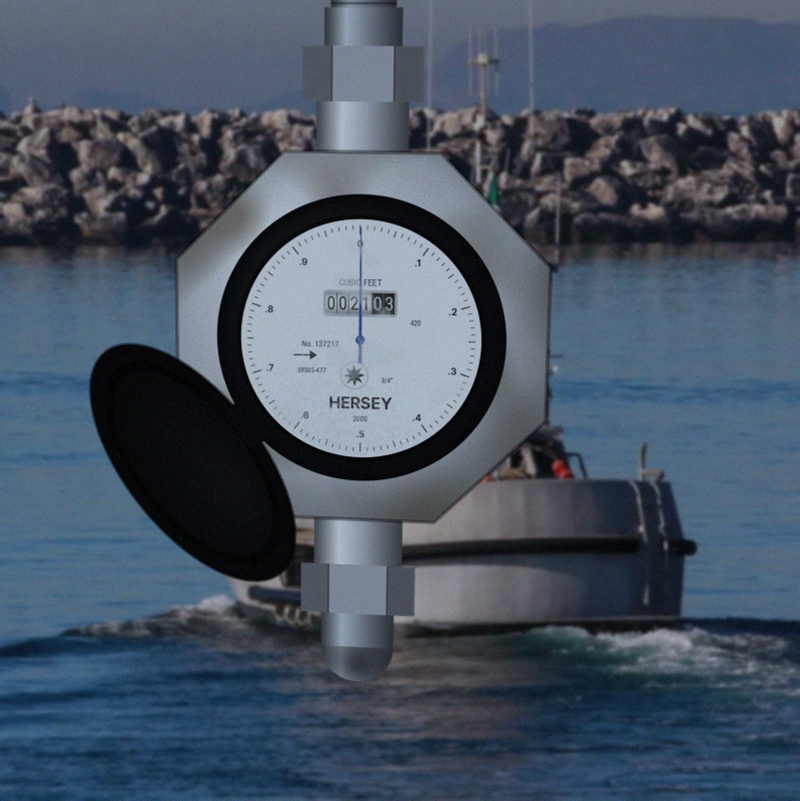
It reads 2103.00,ft³
